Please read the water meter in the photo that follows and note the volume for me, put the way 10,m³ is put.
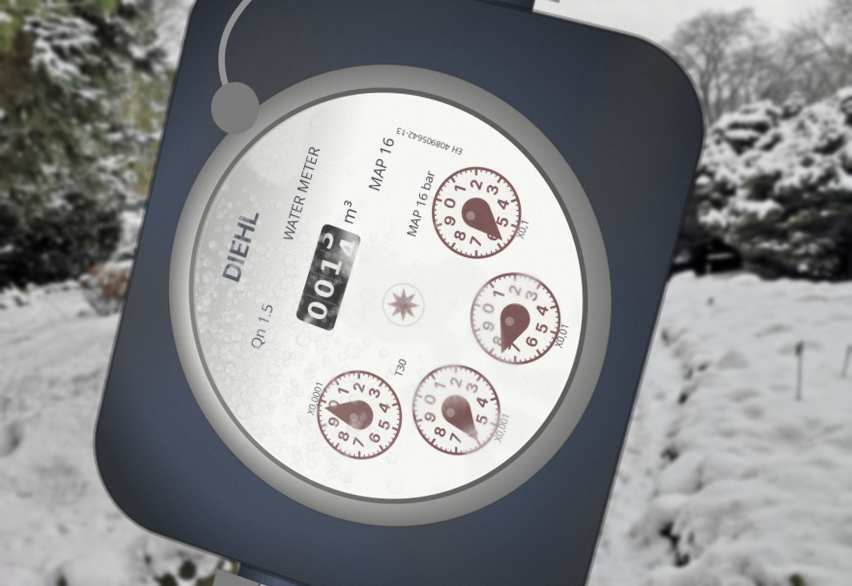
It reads 13.5759,m³
